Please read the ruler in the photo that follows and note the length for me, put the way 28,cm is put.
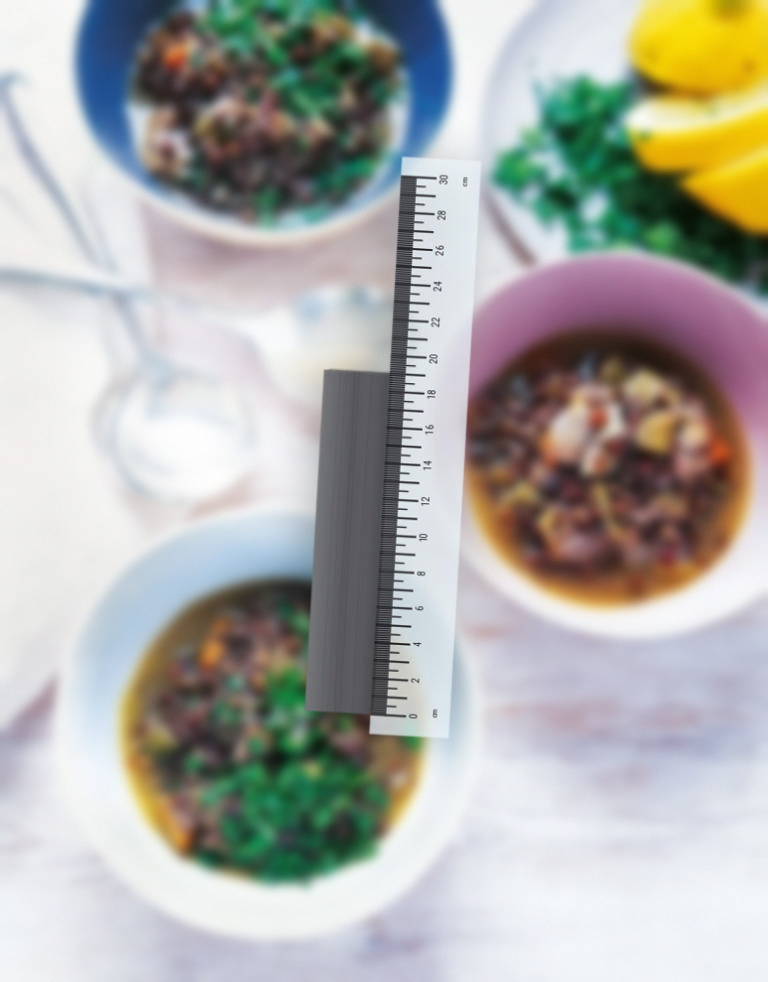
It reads 19,cm
